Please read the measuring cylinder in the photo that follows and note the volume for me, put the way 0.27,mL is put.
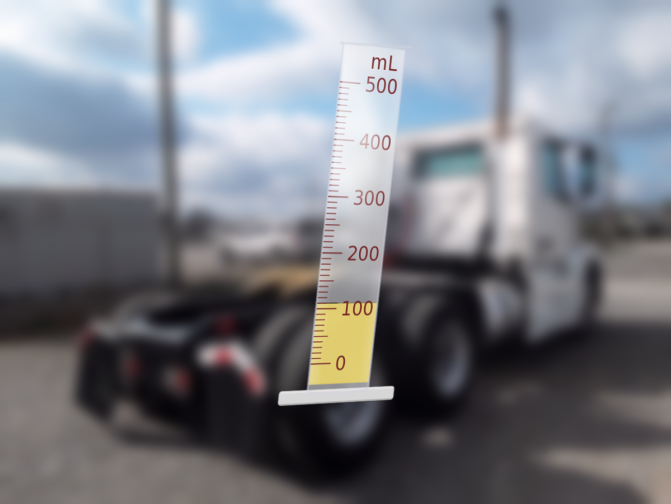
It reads 110,mL
